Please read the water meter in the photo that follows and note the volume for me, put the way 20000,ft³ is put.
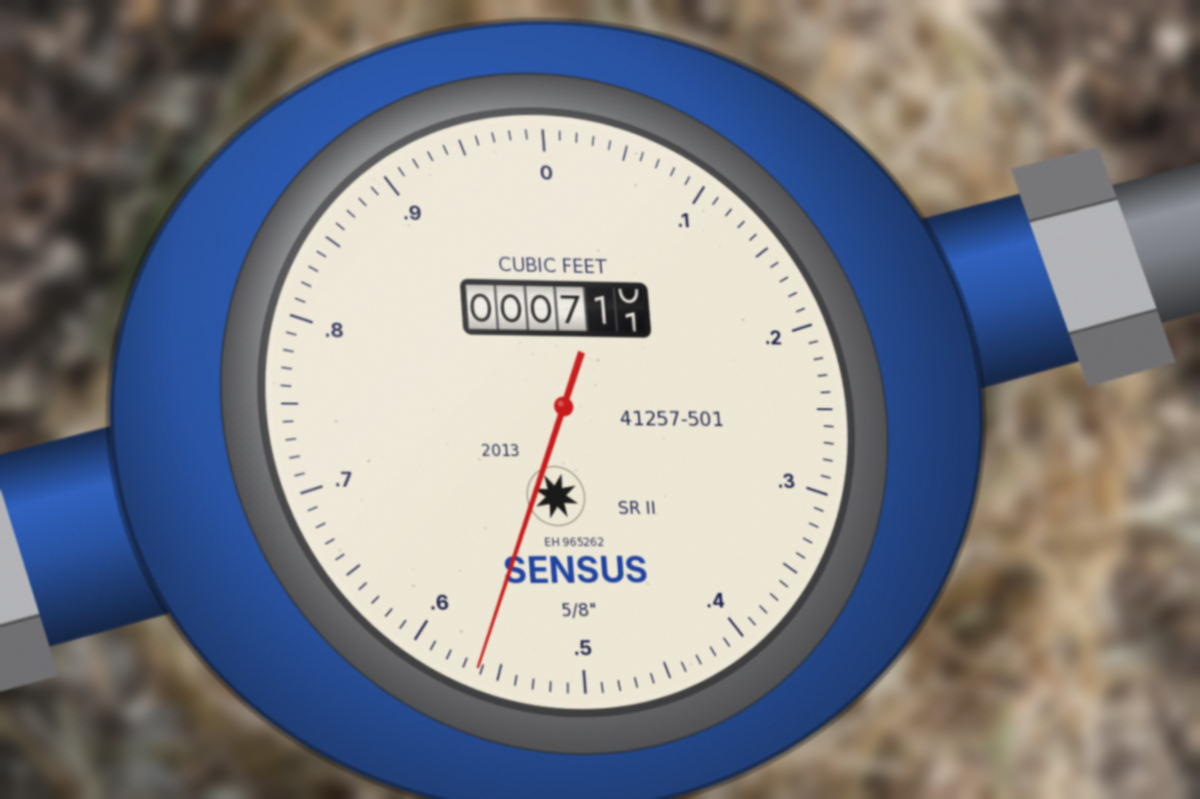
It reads 710.56,ft³
